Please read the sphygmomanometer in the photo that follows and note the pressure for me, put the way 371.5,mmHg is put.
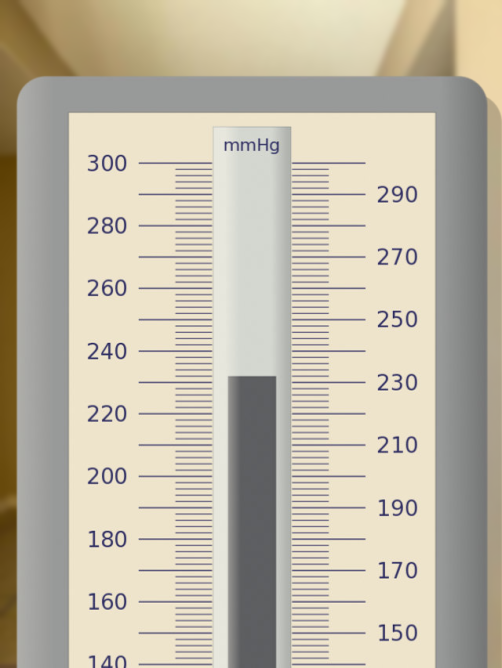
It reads 232,mmHg
